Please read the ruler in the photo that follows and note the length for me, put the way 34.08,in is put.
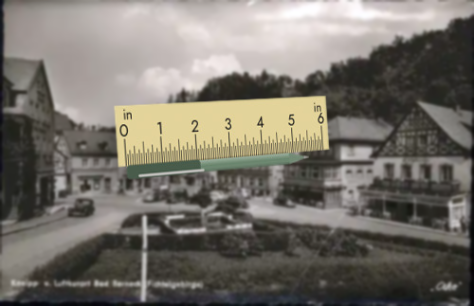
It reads 5.5,in
